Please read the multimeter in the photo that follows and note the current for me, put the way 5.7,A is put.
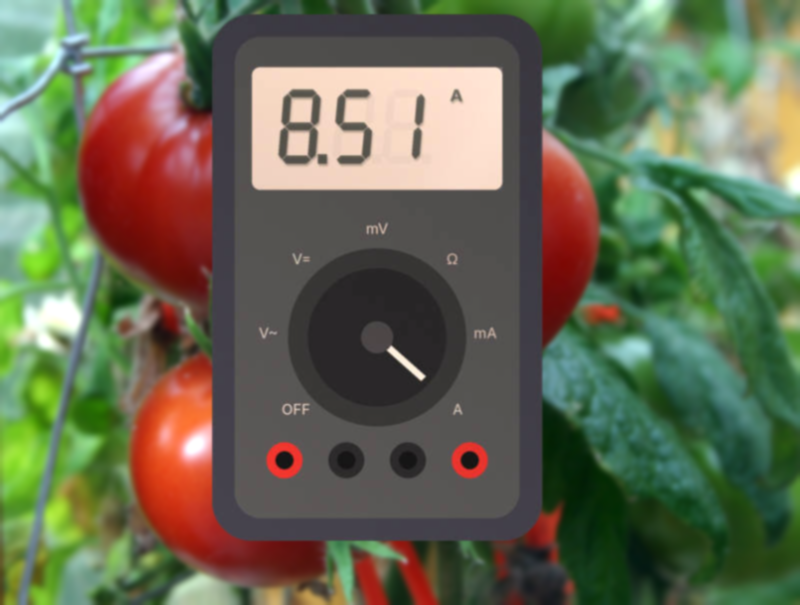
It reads 8.51,A
